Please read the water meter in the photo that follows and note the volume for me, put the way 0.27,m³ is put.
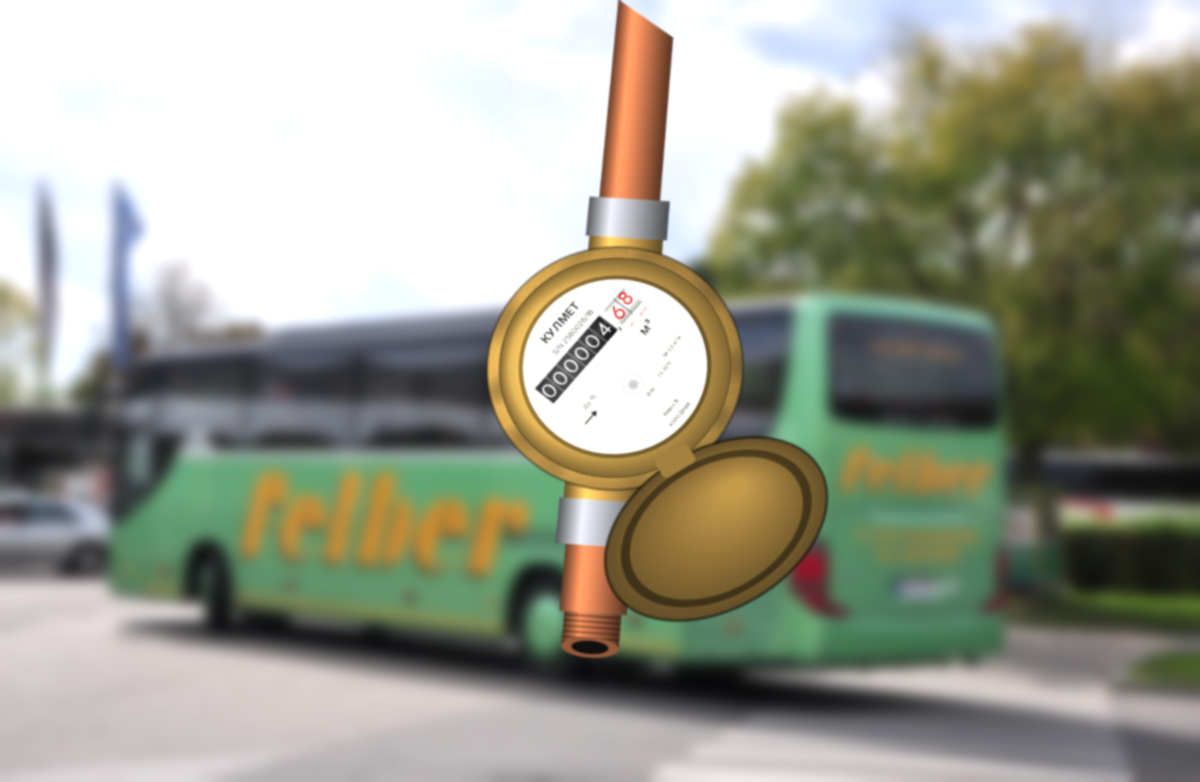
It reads 4.68,m³
